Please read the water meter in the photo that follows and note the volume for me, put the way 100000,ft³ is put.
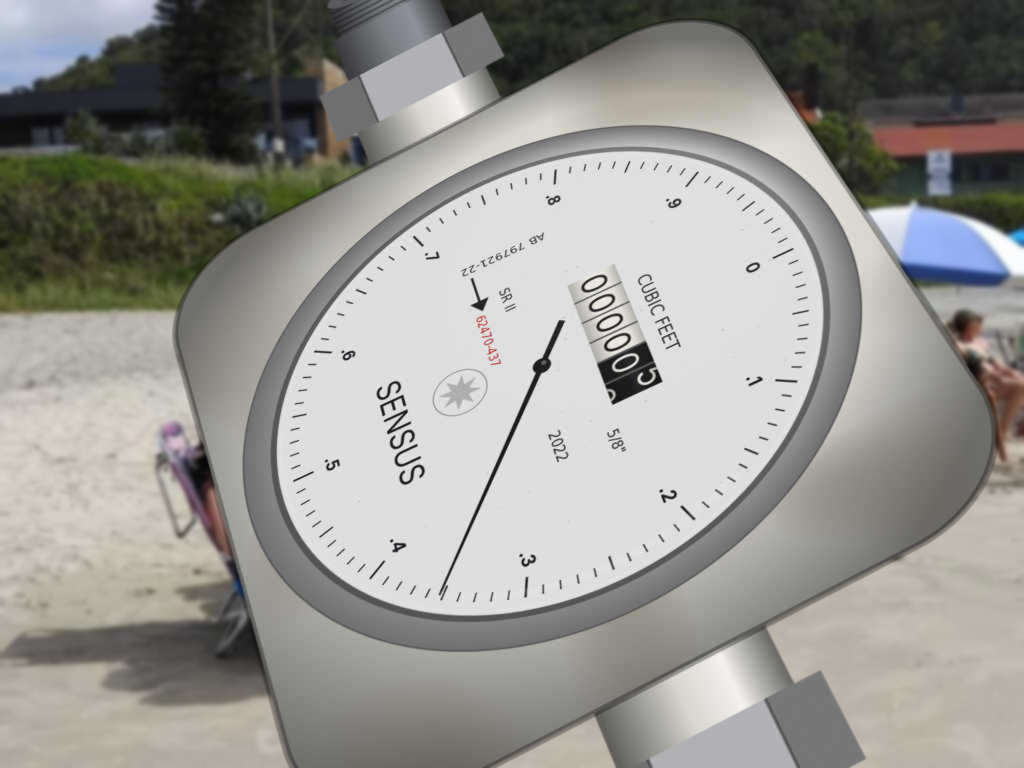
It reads 5.35,ft³
